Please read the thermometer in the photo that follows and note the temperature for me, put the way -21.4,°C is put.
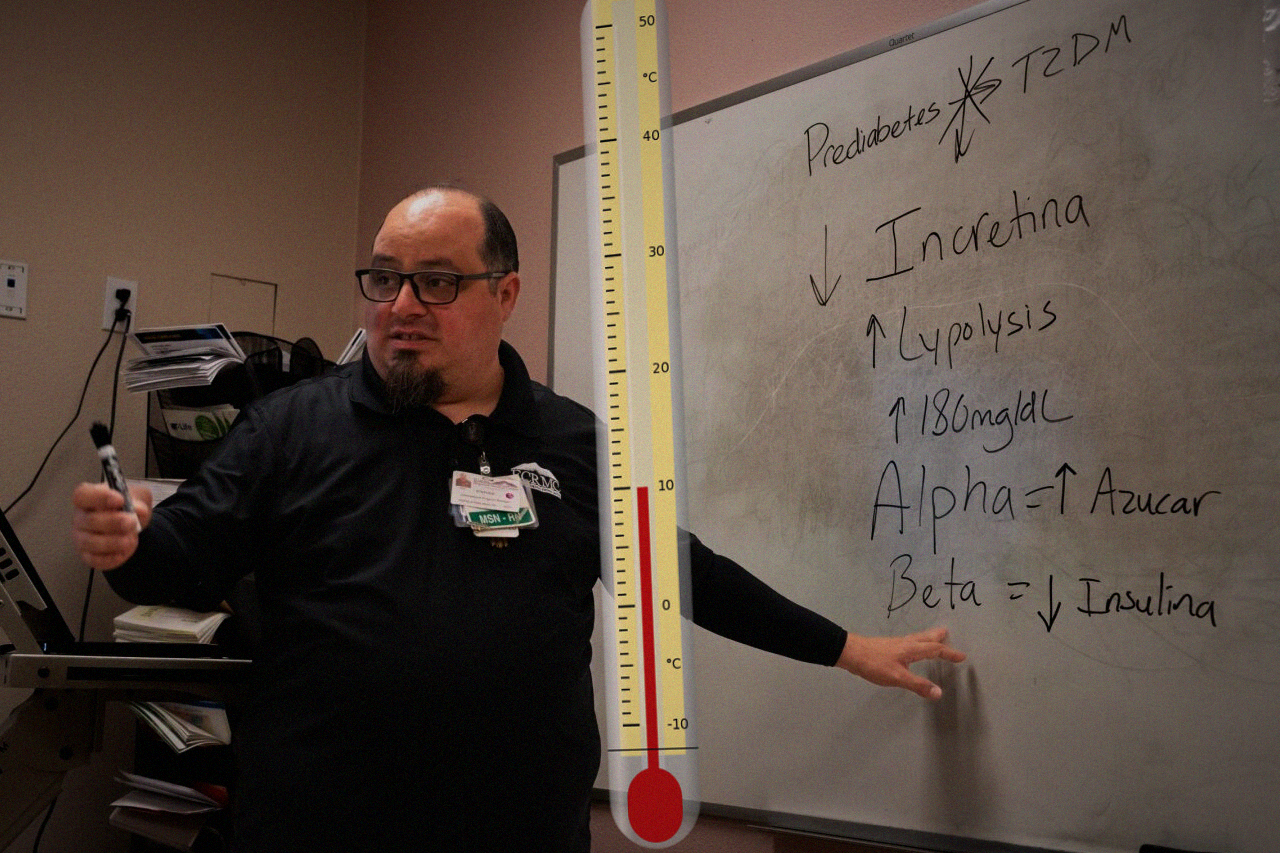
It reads 10,°C
